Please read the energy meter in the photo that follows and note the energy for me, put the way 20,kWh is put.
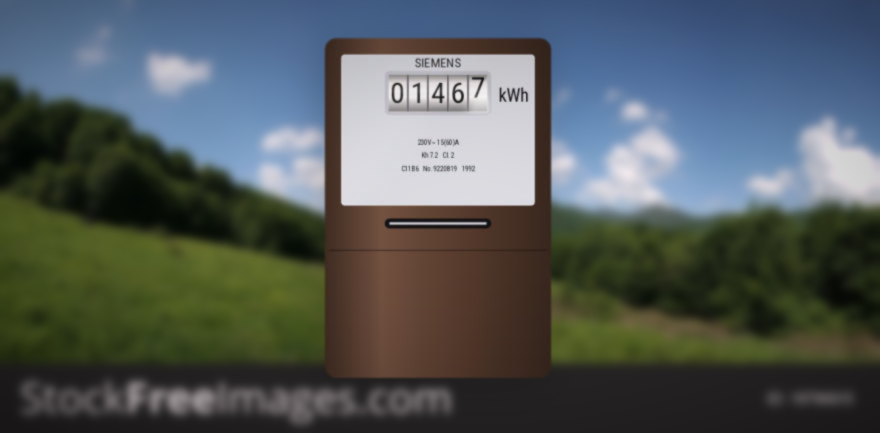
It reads 1467,kWh
